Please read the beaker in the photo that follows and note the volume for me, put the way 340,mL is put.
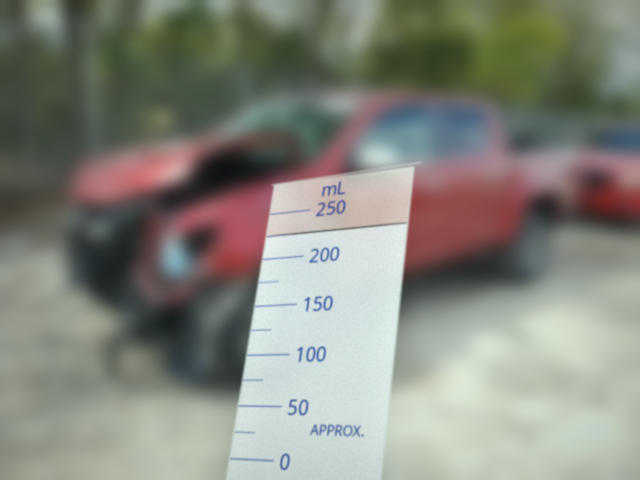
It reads 225,mL
